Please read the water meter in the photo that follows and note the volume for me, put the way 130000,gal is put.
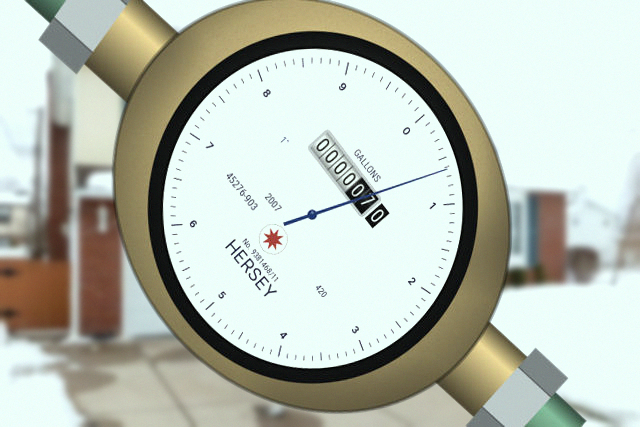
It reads 70.6,gal
